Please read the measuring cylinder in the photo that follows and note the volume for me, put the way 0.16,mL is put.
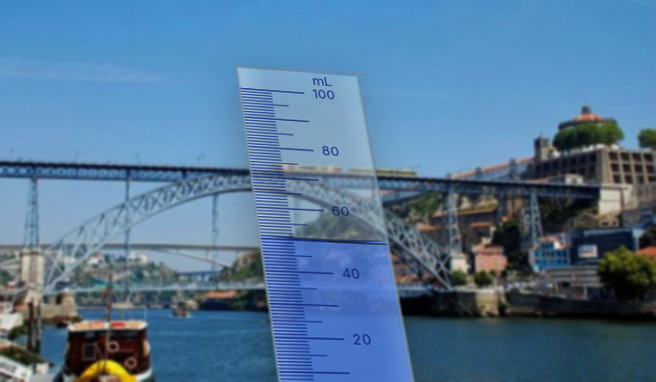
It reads 50,mL
